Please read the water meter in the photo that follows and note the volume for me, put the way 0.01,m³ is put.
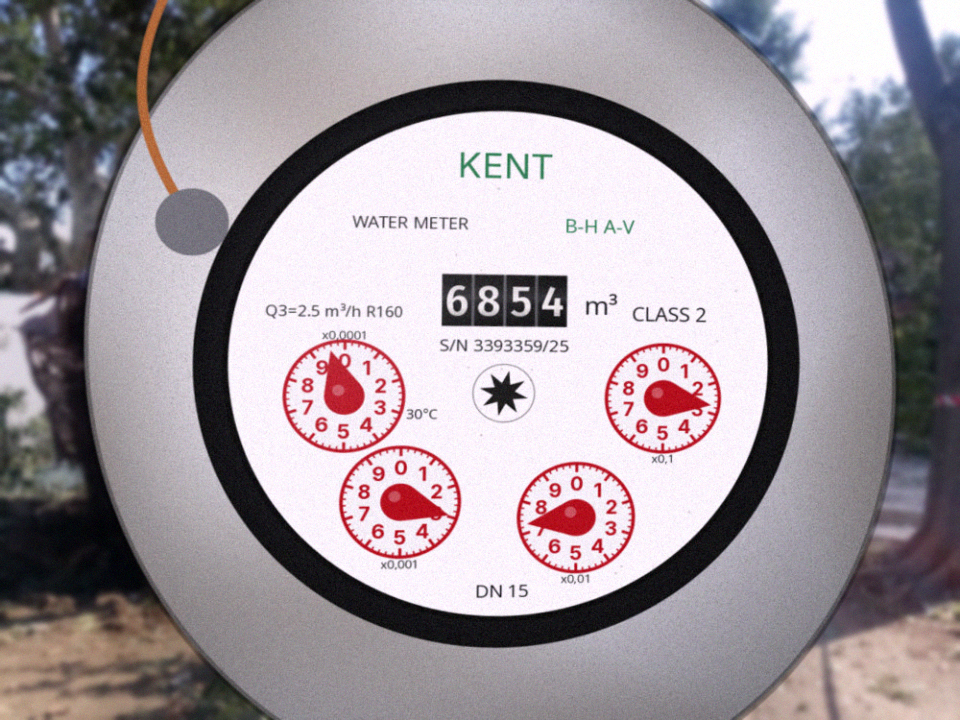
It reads 6854.2729,m³
